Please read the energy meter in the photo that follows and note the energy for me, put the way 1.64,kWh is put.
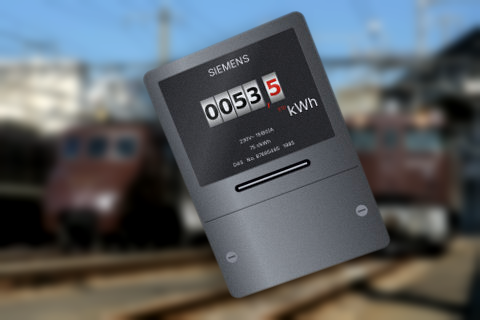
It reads 53.5,kWh
